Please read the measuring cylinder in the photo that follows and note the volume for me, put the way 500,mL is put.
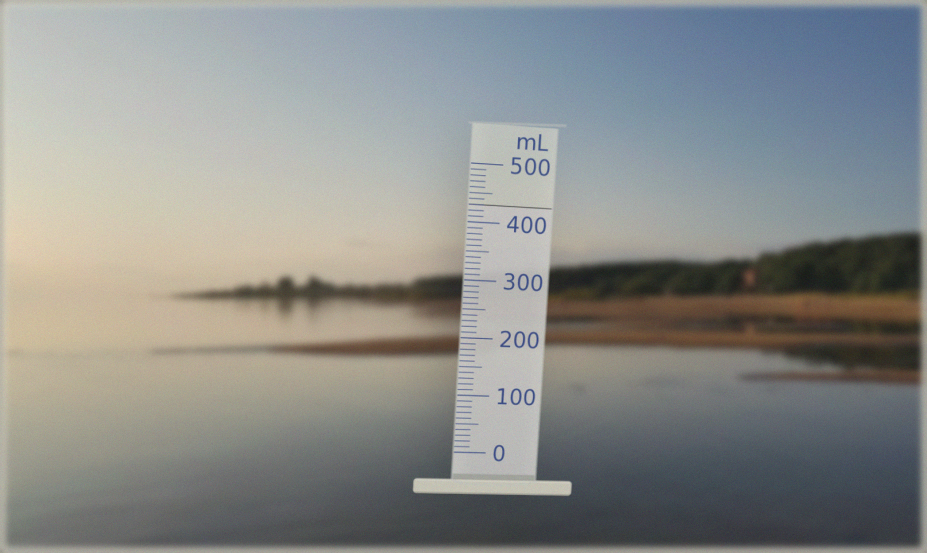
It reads 430,mL
